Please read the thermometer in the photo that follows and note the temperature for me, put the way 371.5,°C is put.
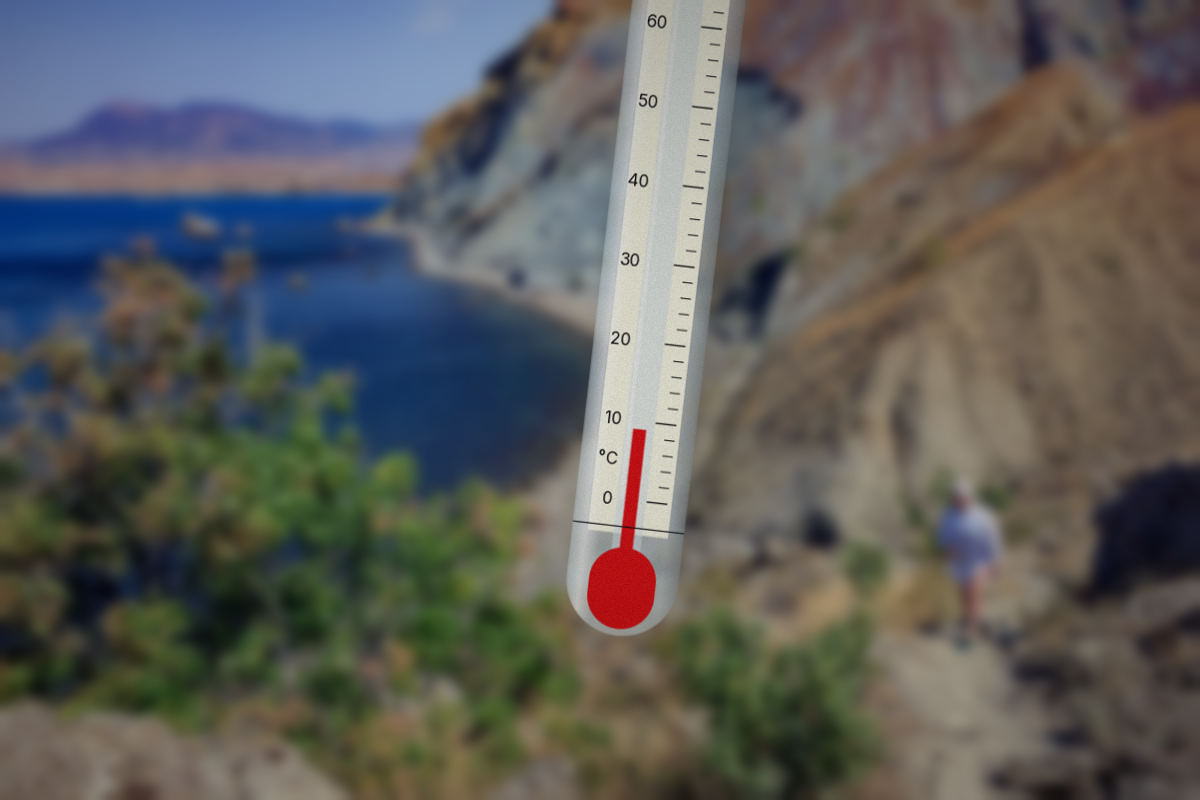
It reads 9,°C
